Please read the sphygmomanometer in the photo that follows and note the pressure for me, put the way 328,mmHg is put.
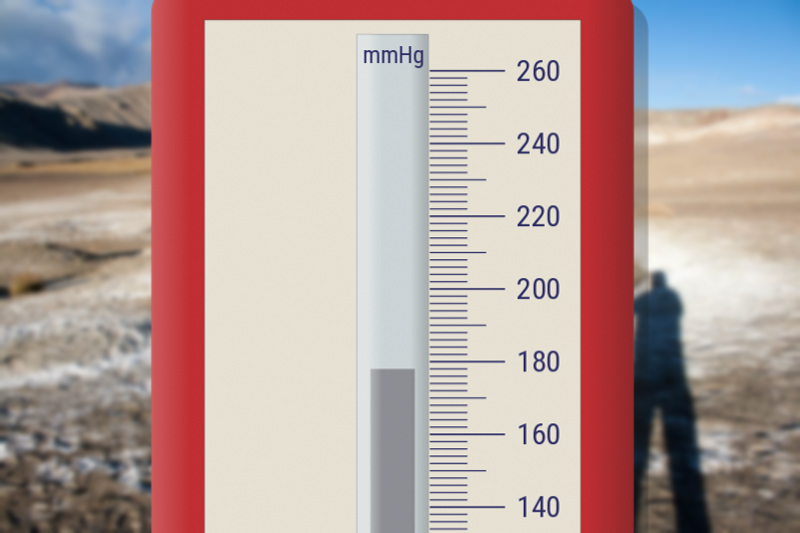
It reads 178,mmHg
